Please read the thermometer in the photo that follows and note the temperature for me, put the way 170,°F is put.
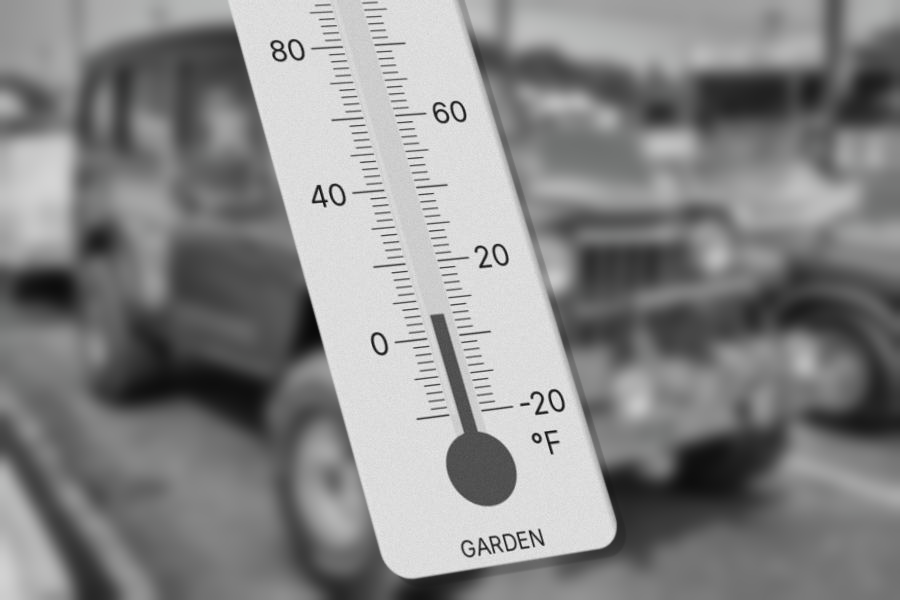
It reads 6,°F
